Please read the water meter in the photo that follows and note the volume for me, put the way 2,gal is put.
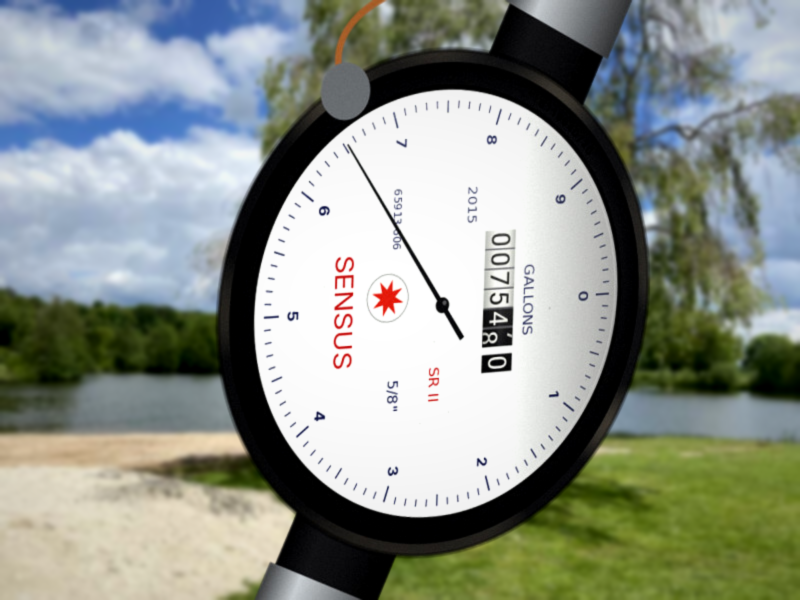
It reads 75476.5,gal
